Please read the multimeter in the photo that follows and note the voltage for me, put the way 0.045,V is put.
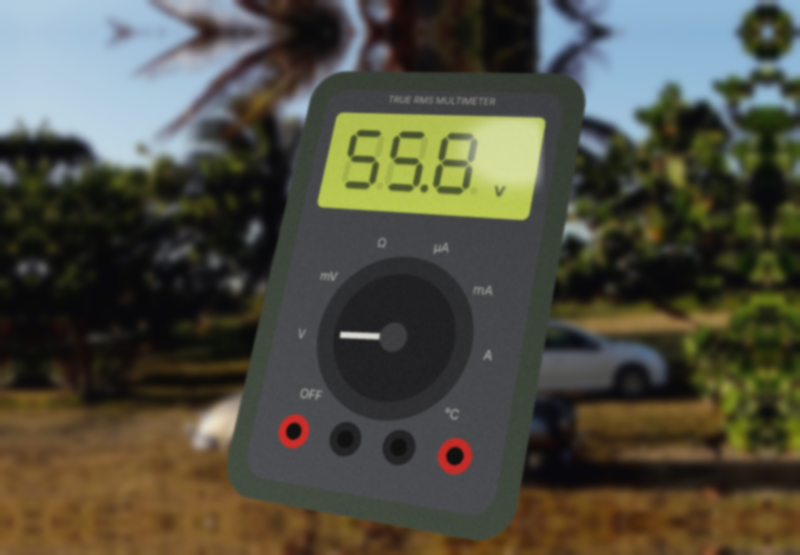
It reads 55.8,V
